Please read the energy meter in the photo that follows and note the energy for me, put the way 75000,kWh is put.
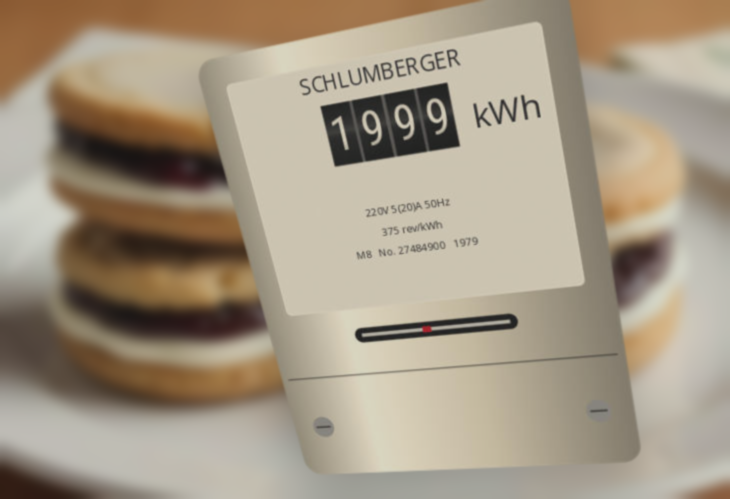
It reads 1999,kWh
